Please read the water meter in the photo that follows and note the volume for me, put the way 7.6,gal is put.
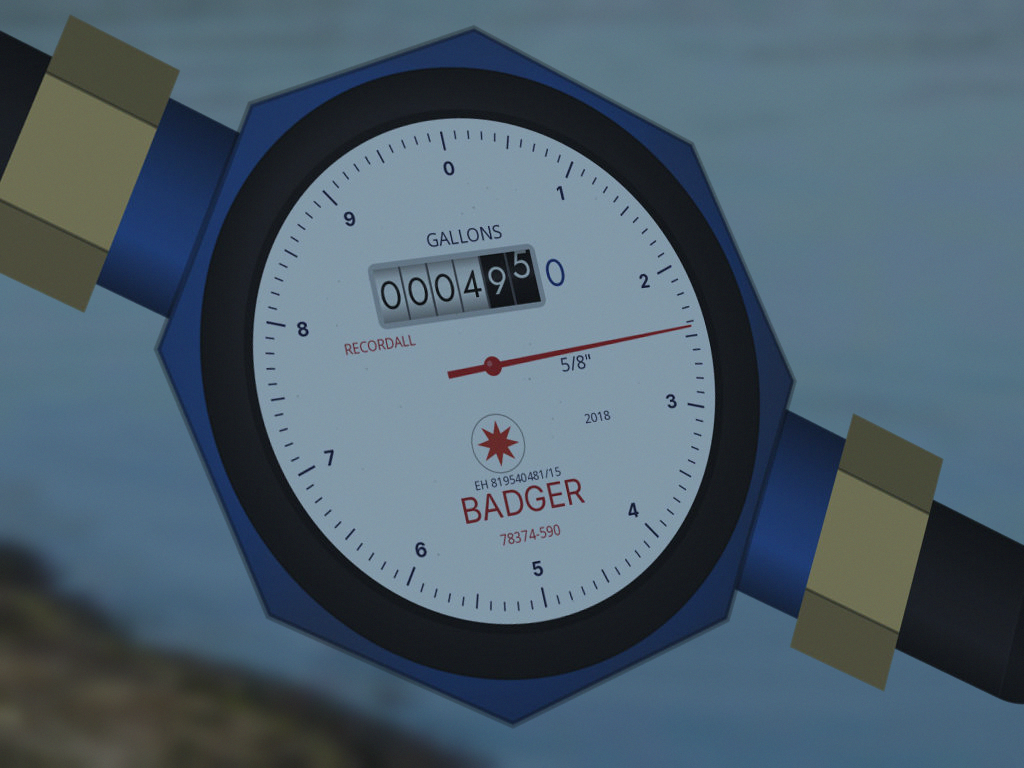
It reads 4952.4,gal
